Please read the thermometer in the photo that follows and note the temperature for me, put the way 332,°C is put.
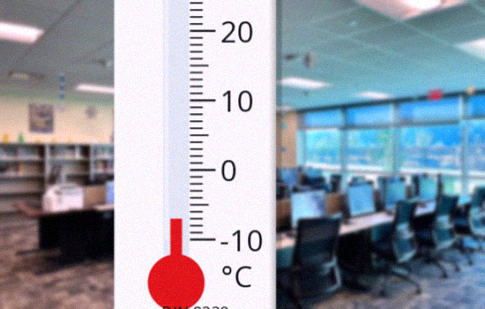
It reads -7,°C
